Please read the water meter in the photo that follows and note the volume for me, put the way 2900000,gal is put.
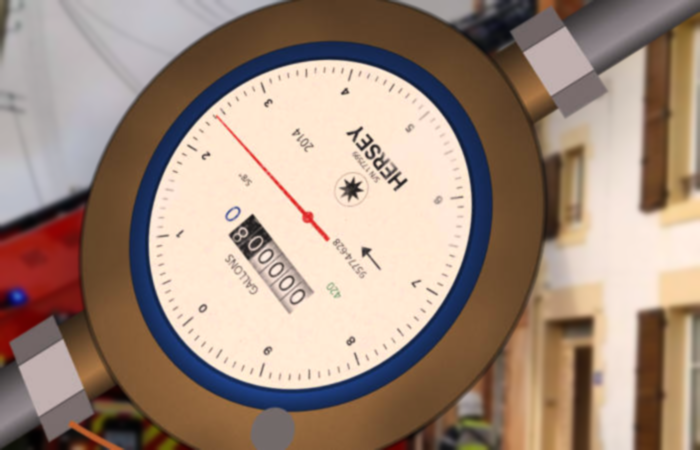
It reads 82.4,gal
